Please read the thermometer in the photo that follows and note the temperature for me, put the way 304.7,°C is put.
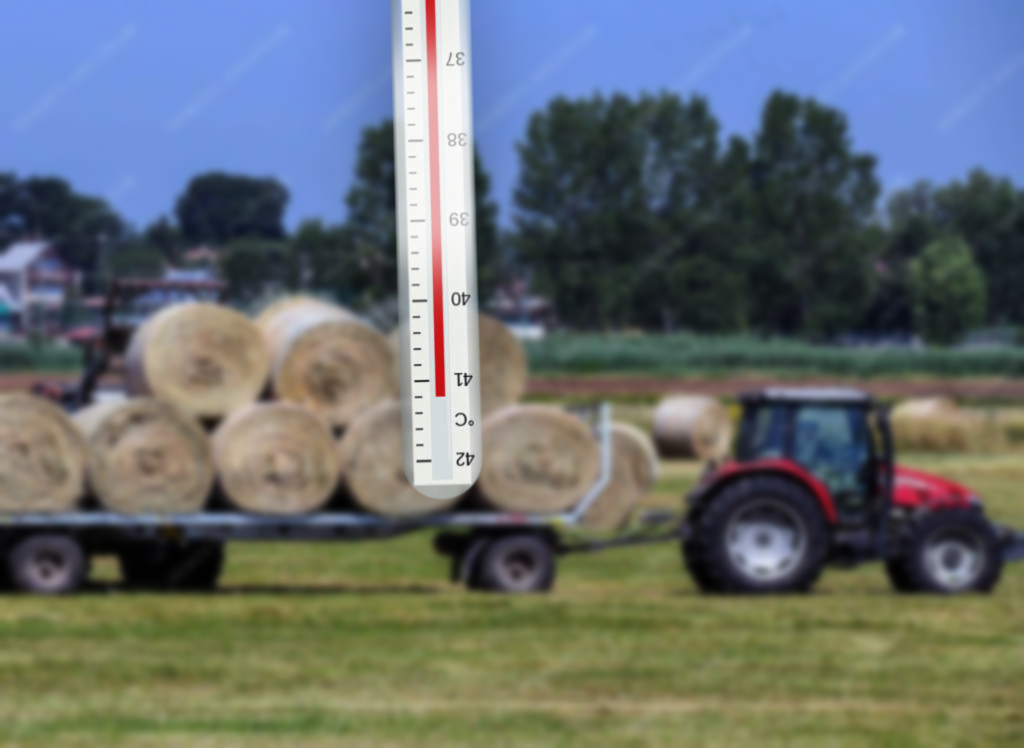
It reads 41.2,°C
